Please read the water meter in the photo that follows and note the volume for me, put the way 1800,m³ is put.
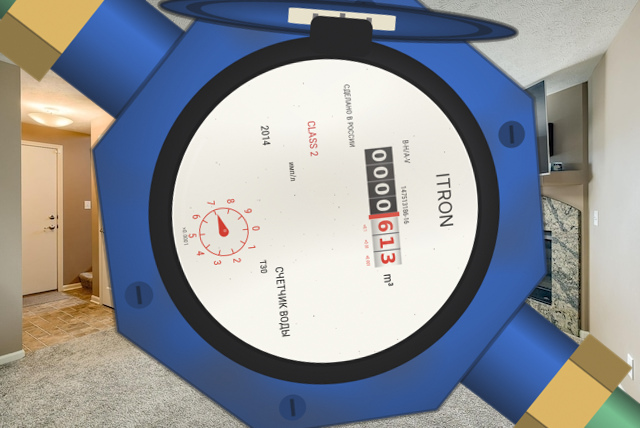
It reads 0.6137,m³
